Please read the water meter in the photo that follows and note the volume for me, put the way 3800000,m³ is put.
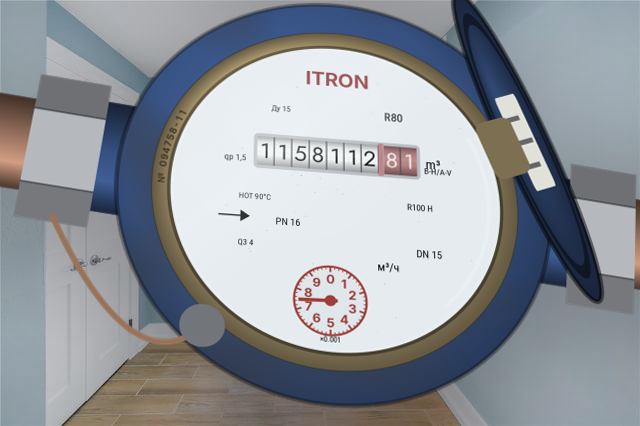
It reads 1158112.817,m³
